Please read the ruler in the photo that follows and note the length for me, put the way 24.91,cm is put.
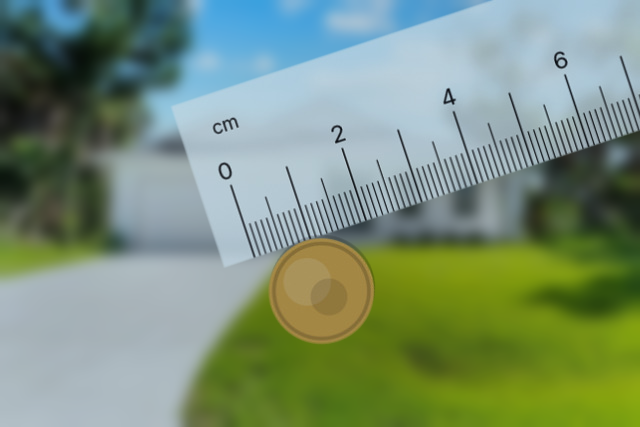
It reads 1.8,cm
